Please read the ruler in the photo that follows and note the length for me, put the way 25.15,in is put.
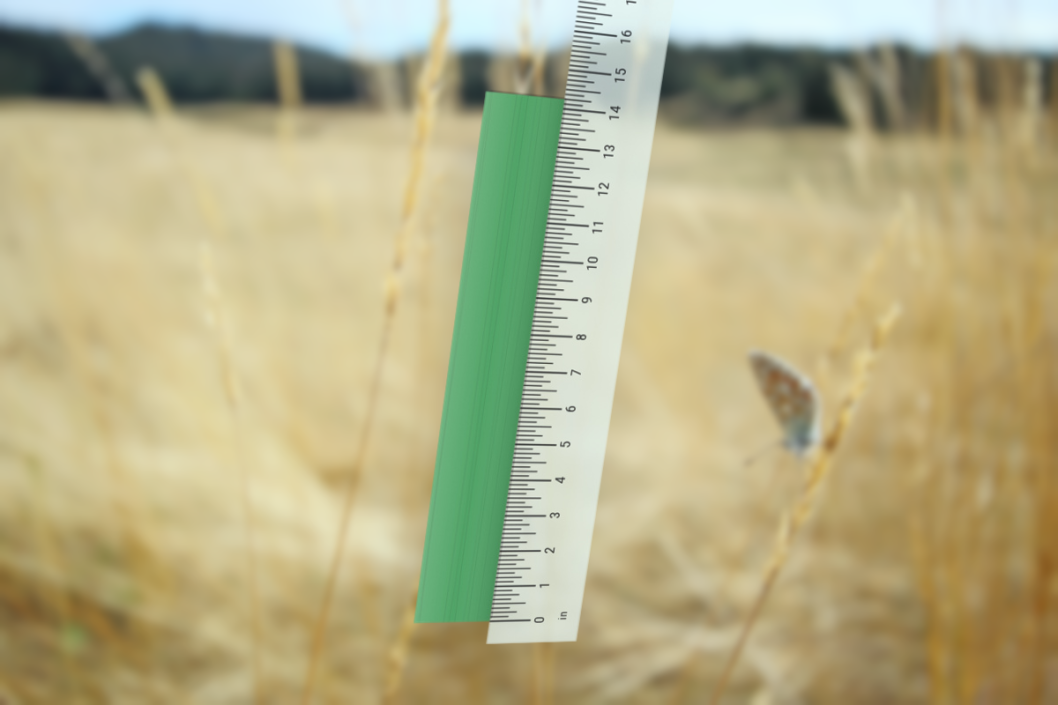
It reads 14.25,in
